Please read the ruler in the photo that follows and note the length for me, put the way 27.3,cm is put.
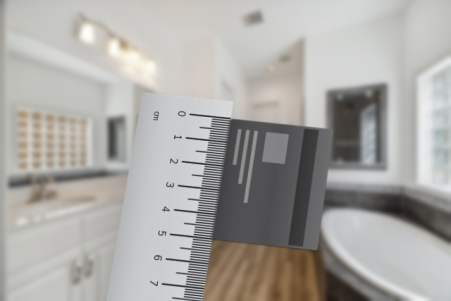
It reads 5,cm
